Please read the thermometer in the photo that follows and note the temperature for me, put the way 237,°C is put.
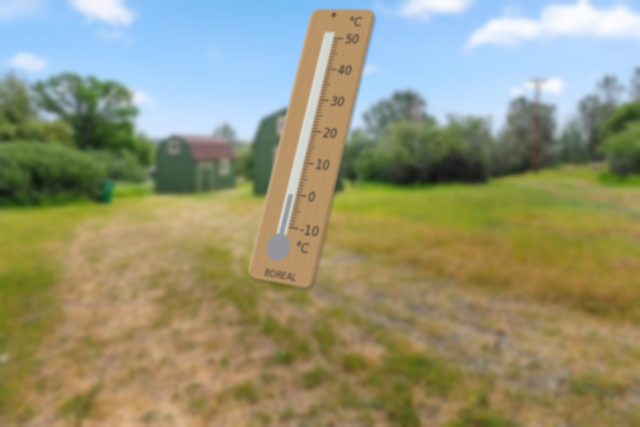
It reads 0,°C
